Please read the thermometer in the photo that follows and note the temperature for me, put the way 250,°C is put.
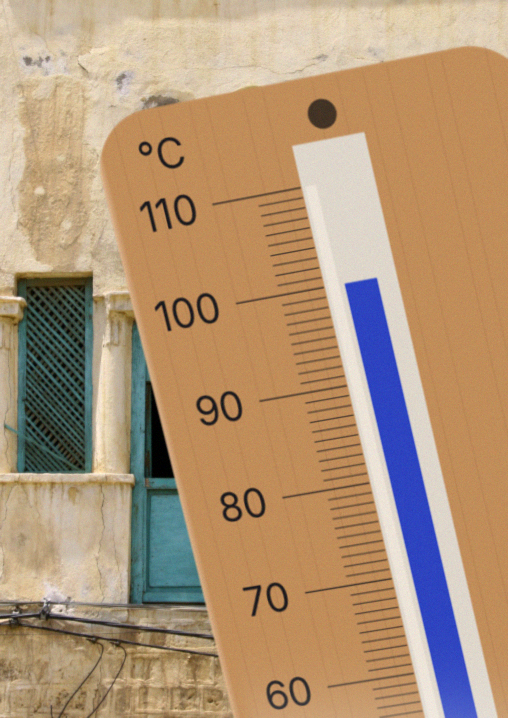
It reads 100,°C
